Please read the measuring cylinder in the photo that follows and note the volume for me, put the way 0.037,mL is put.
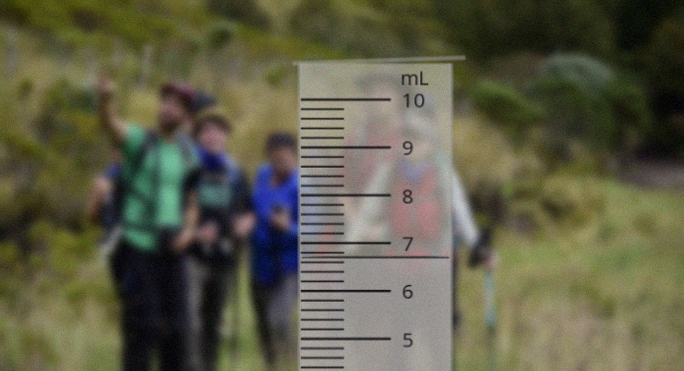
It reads 6.7,mL
